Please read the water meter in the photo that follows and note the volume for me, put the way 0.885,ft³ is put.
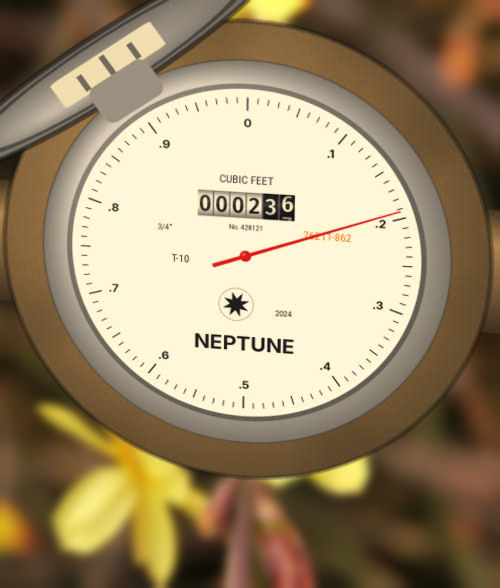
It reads 236.19,ft³
